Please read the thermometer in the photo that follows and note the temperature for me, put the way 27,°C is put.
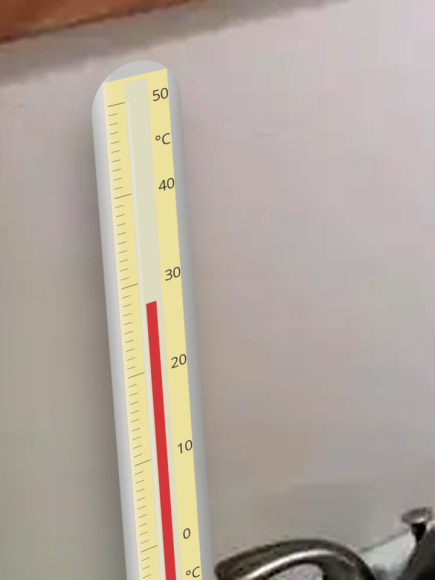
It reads 27.5,°C
